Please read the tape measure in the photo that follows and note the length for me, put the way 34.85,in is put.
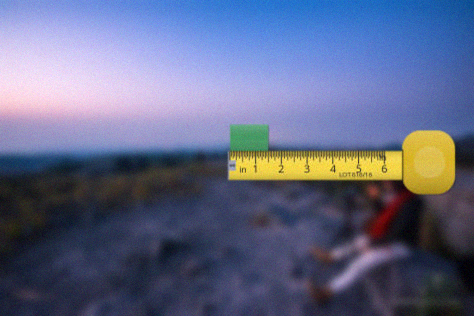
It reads 1.5,in
